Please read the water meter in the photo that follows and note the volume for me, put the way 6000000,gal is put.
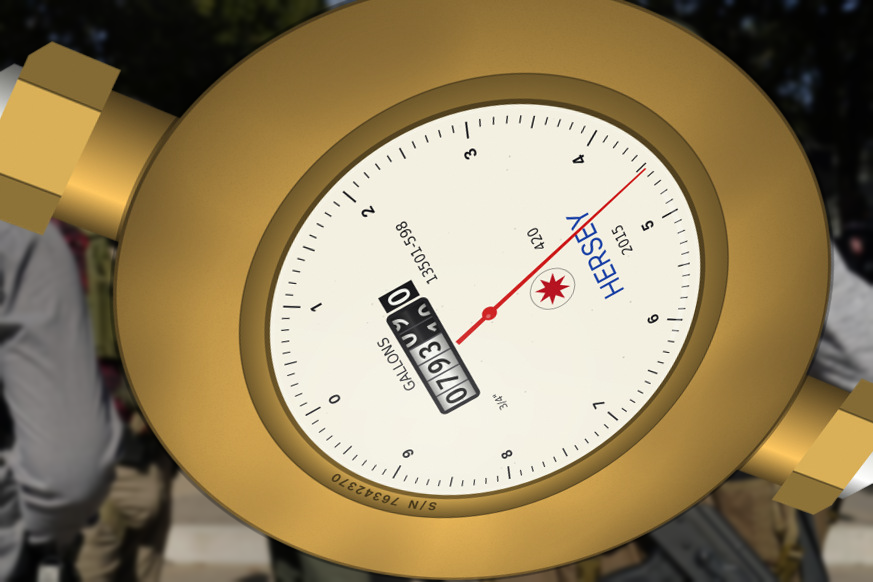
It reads 793094.5,gal
